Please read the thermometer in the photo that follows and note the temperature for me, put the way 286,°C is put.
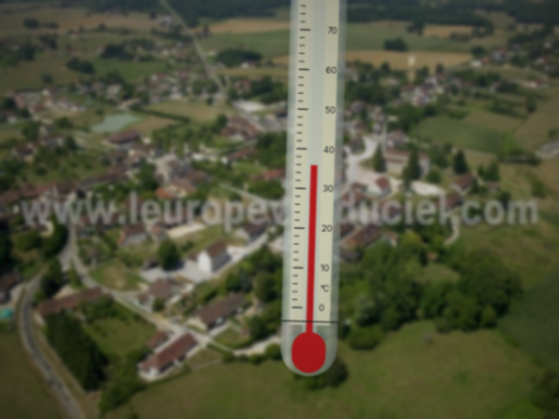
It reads 36,°C
